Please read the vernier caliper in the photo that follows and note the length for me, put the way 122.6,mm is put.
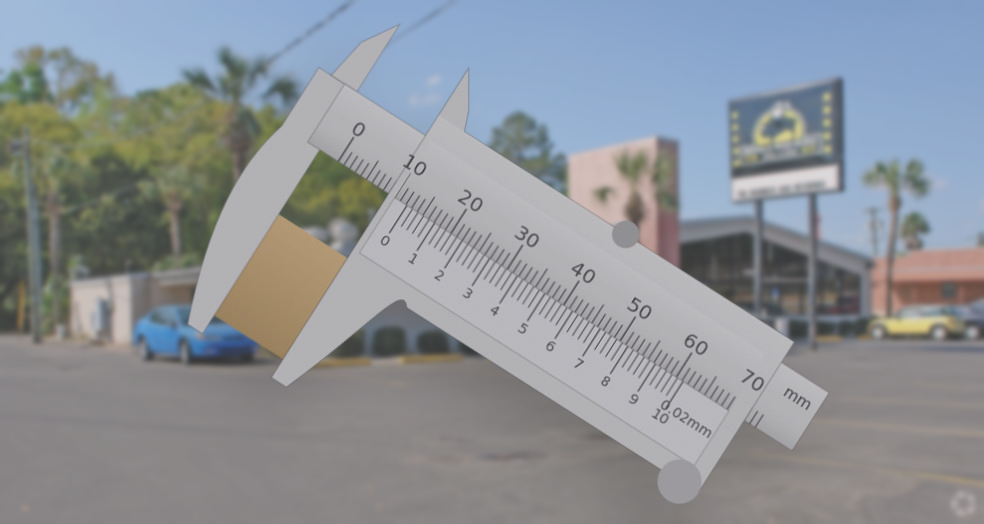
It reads 12.2,mm
